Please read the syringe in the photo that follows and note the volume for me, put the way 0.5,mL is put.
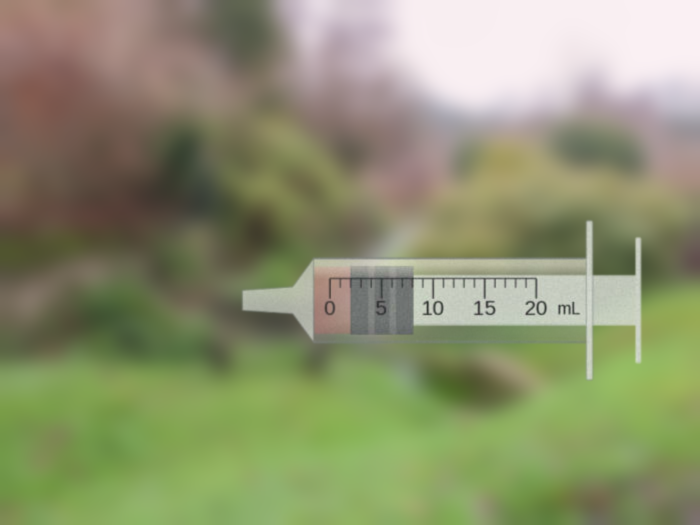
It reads 2,mL
